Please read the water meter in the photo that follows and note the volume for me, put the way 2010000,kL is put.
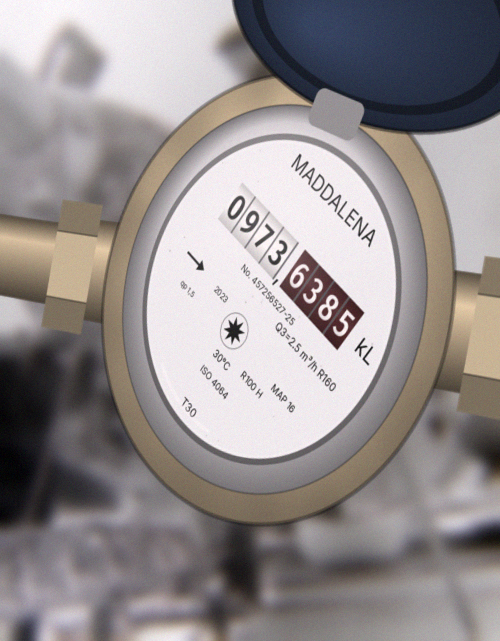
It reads 973.6385,kL
